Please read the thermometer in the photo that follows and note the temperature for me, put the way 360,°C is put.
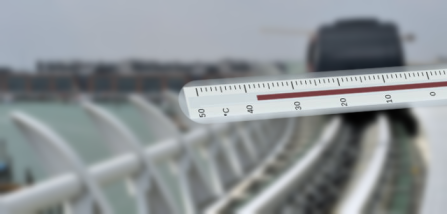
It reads 38,°C
